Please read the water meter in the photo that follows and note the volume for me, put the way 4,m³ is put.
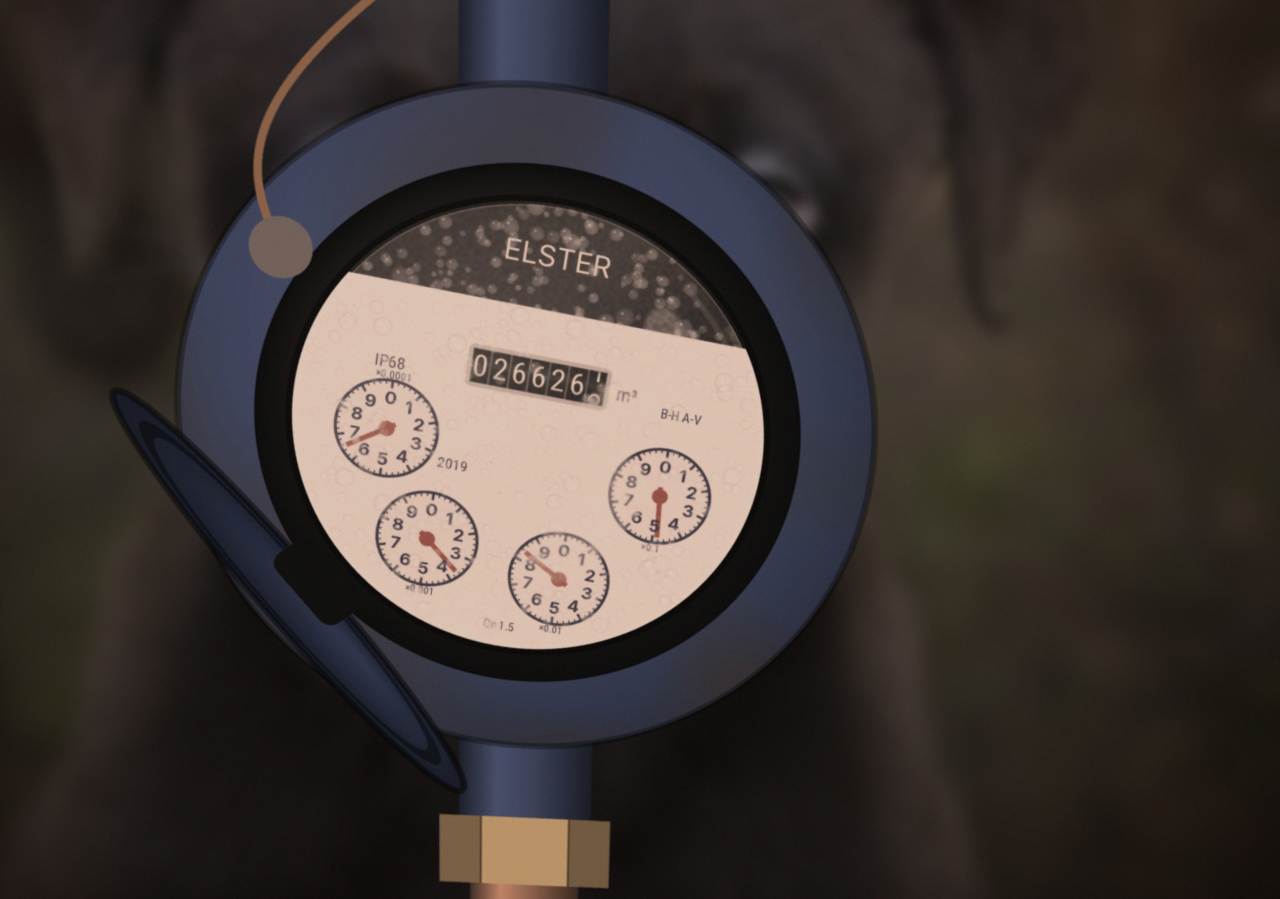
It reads 266261.4836,m³
